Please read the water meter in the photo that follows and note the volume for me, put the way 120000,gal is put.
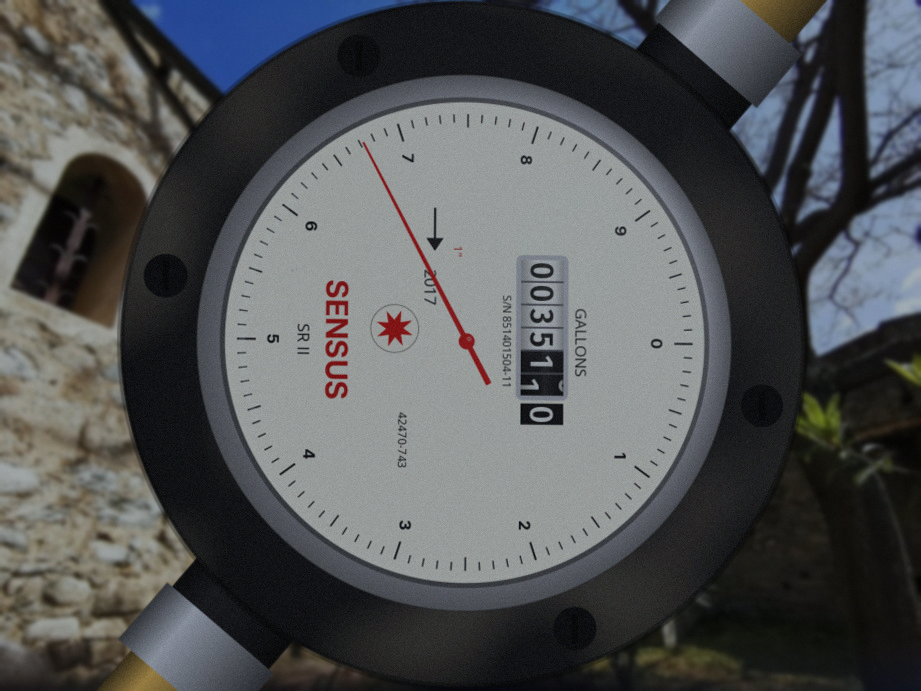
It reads 35106.7,gal
